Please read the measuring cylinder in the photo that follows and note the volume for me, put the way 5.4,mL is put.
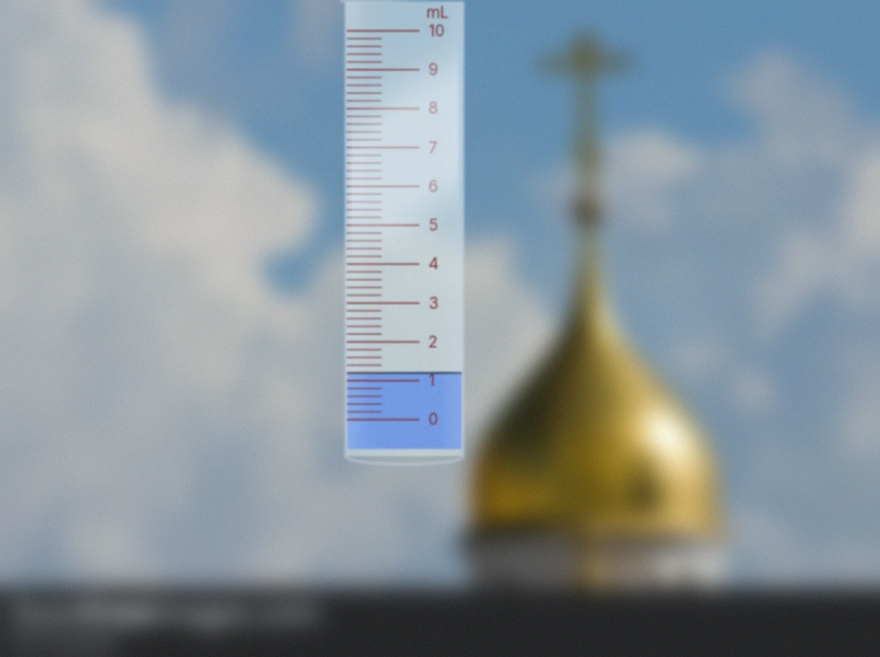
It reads 1.2,mL
